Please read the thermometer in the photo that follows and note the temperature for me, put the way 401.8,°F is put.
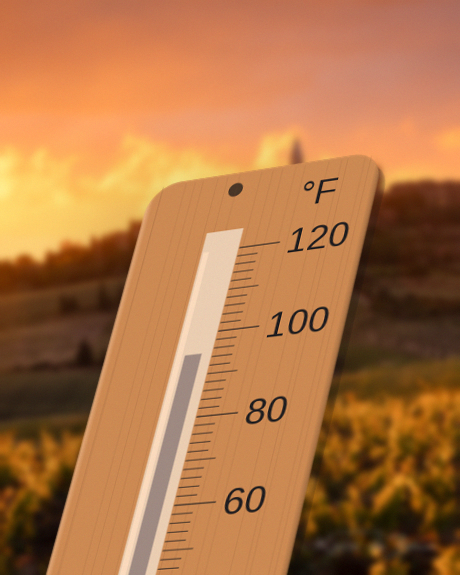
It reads 95,°F
